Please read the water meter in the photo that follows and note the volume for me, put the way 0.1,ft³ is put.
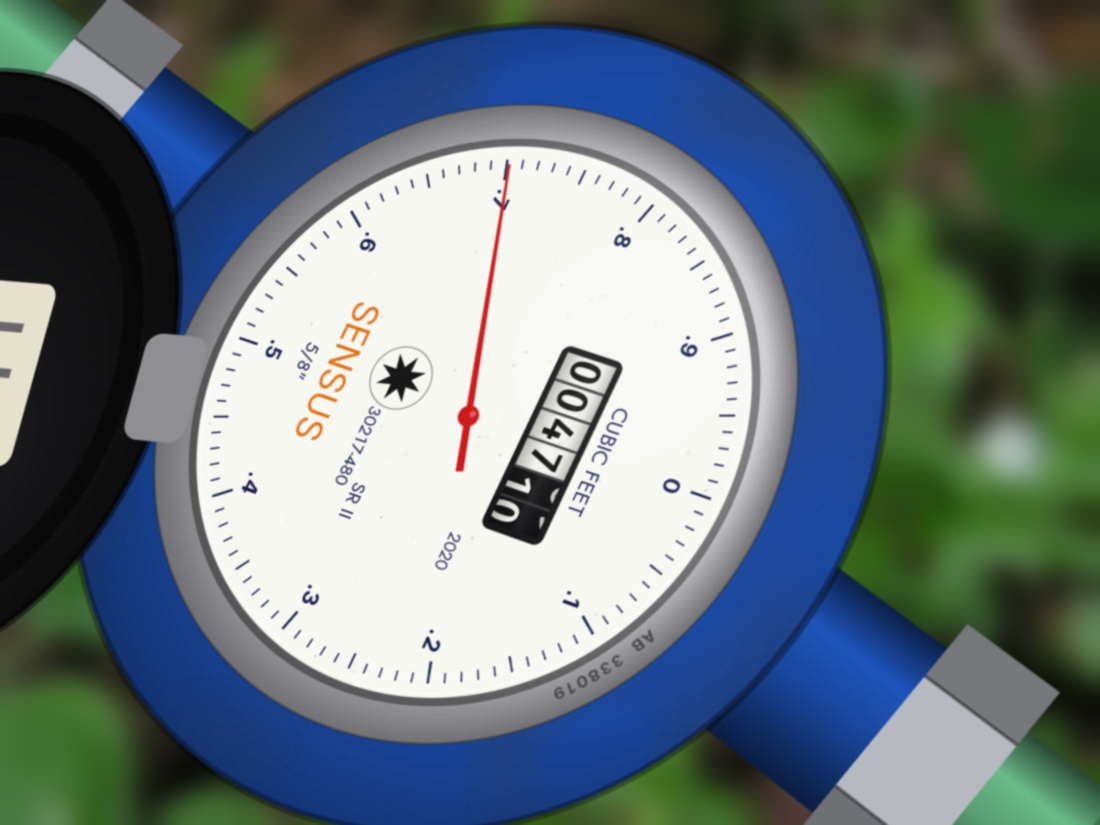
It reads 4709.70,ft³
